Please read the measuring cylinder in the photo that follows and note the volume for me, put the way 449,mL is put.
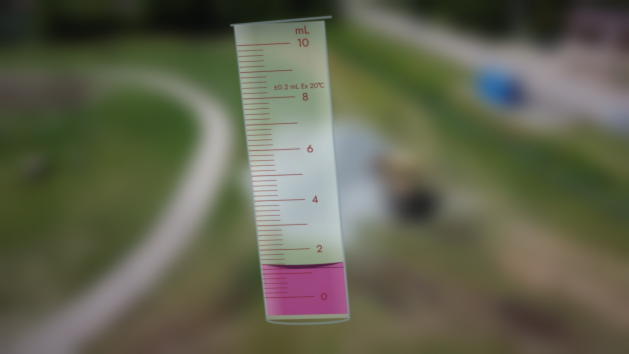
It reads 1.2,mL
